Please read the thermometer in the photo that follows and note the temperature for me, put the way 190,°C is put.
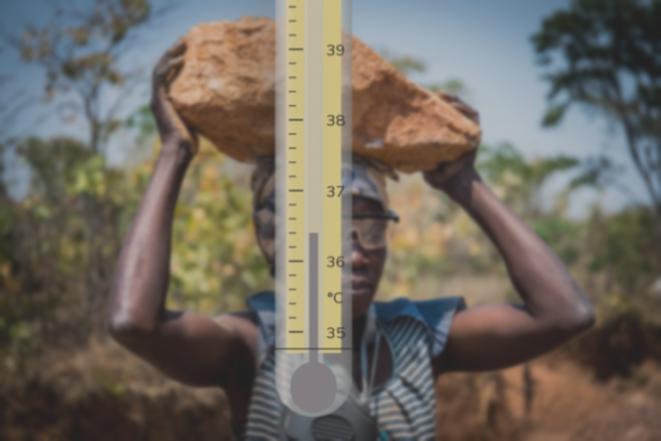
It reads 36.4,°C
